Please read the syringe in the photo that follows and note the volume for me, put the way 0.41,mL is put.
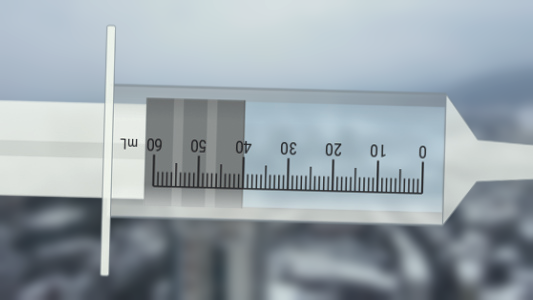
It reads 40,mL
